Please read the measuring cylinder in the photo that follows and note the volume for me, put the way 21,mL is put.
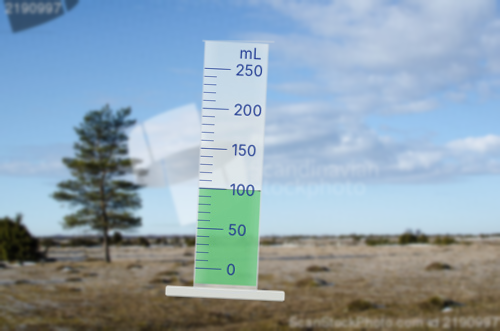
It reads 100,mL
